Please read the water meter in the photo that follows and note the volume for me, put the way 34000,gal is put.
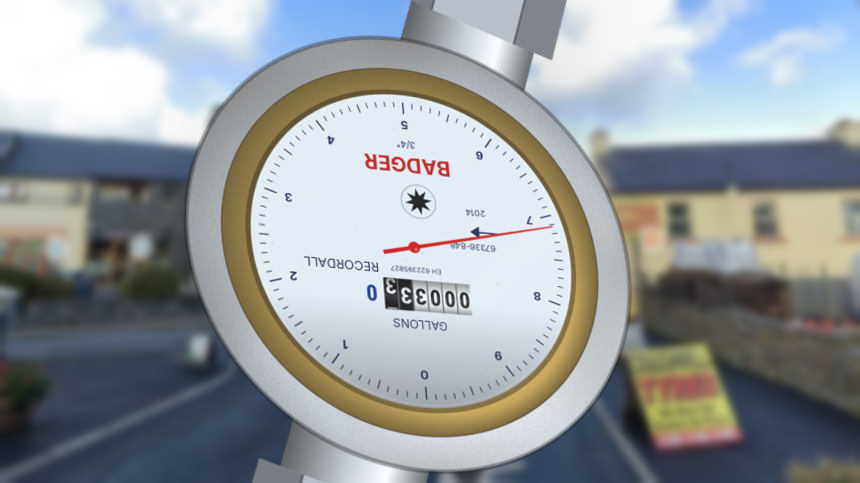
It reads 3327.1,gal
